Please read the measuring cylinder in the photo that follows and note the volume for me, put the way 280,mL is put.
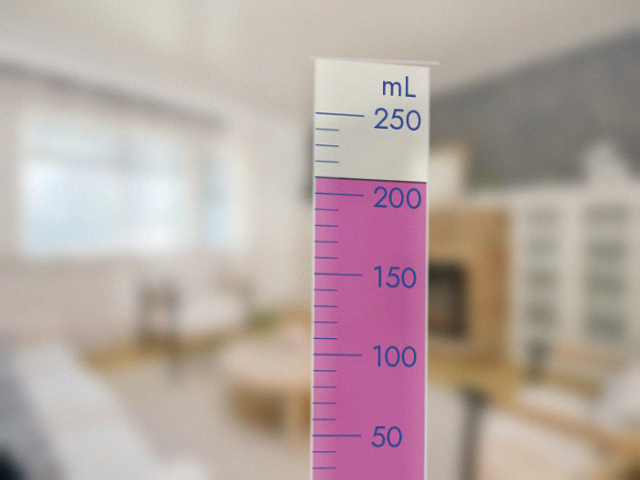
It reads 210,mL
